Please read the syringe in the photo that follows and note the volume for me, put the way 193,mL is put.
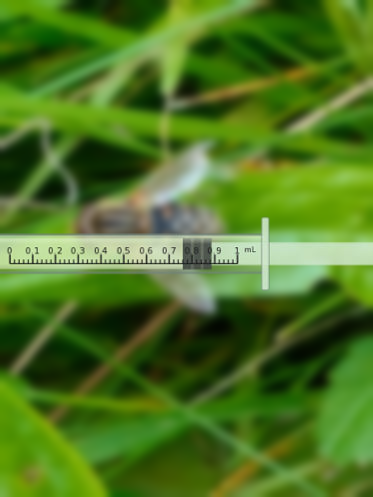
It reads 0.76,mL
